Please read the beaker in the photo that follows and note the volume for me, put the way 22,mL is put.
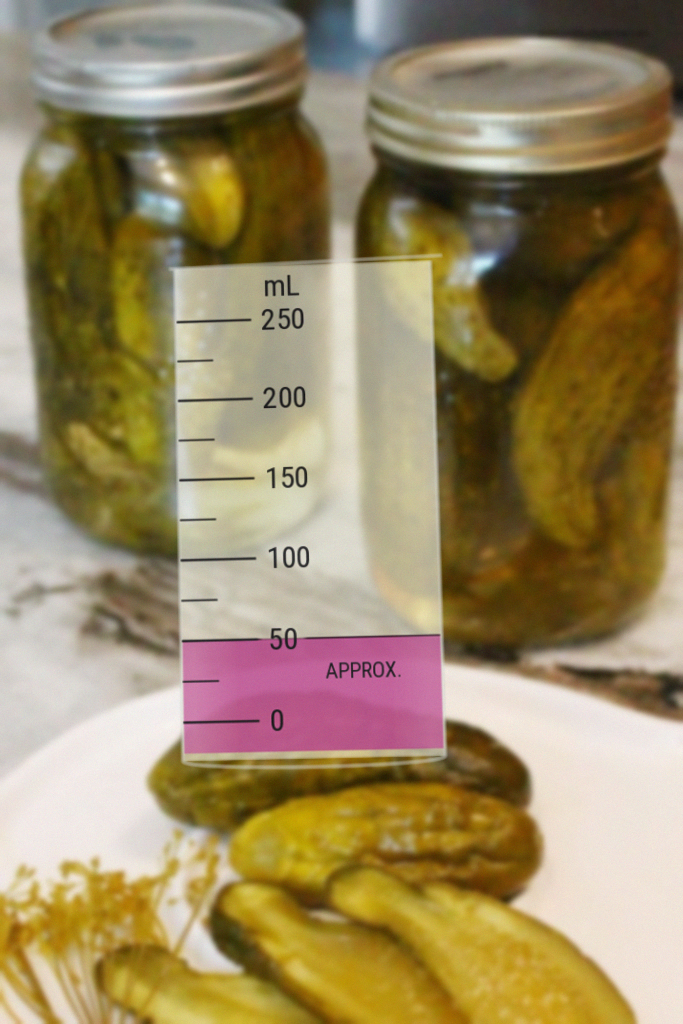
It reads 50,mL
